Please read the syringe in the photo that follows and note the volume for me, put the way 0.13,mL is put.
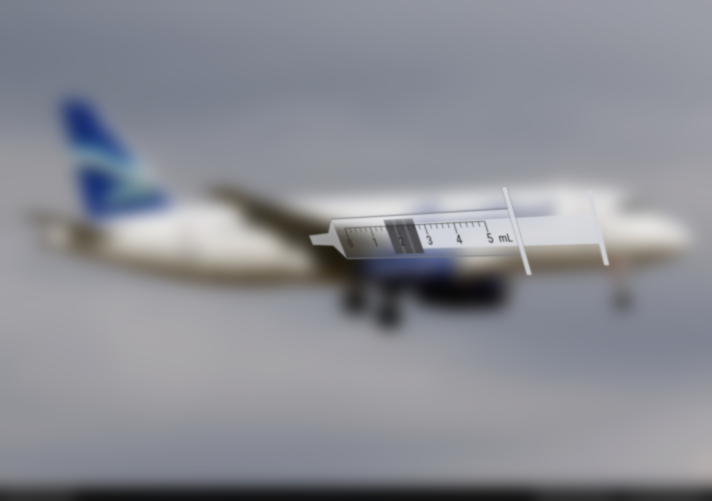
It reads 1.6,mL
